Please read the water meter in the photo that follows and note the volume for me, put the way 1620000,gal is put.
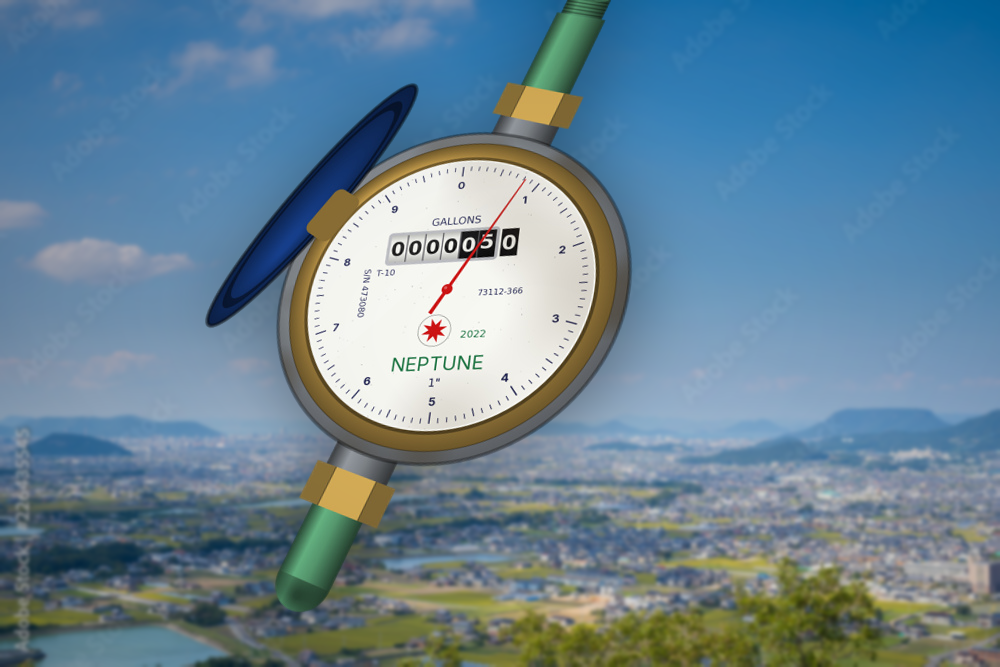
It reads 50.8,gal
